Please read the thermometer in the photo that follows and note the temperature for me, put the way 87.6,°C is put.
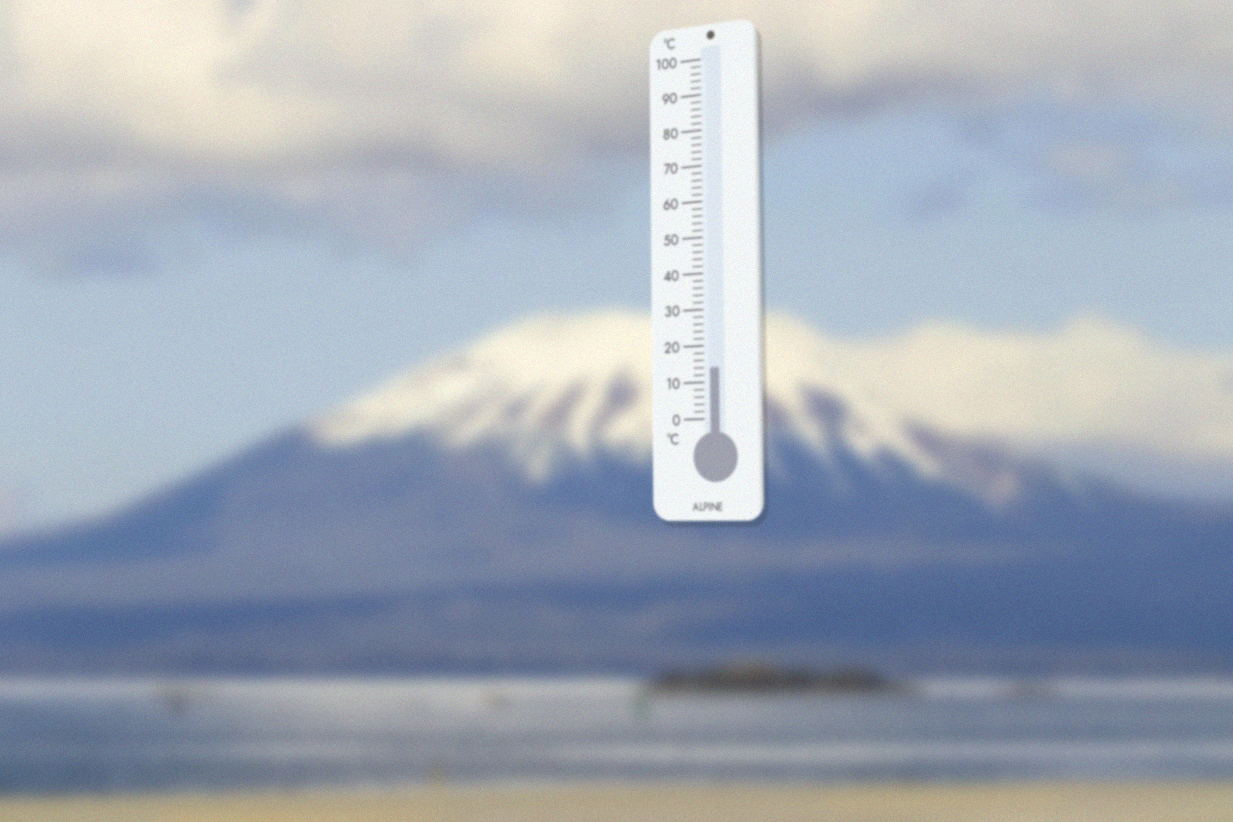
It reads 14,°C
